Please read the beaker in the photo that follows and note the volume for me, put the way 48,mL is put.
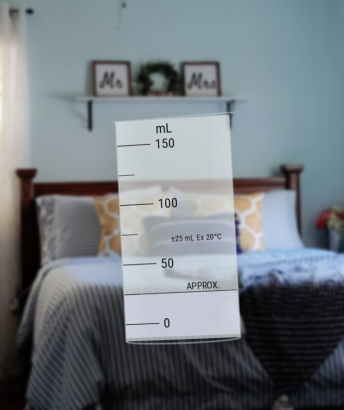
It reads 25,mL
